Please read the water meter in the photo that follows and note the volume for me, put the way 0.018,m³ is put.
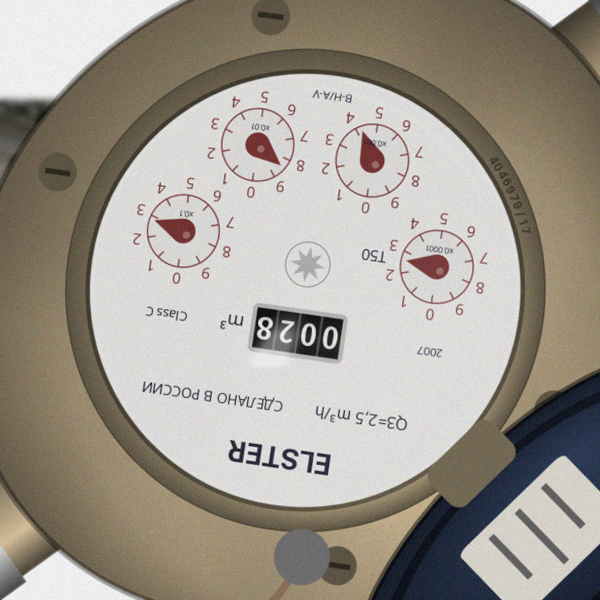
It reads 28.2842,m³
